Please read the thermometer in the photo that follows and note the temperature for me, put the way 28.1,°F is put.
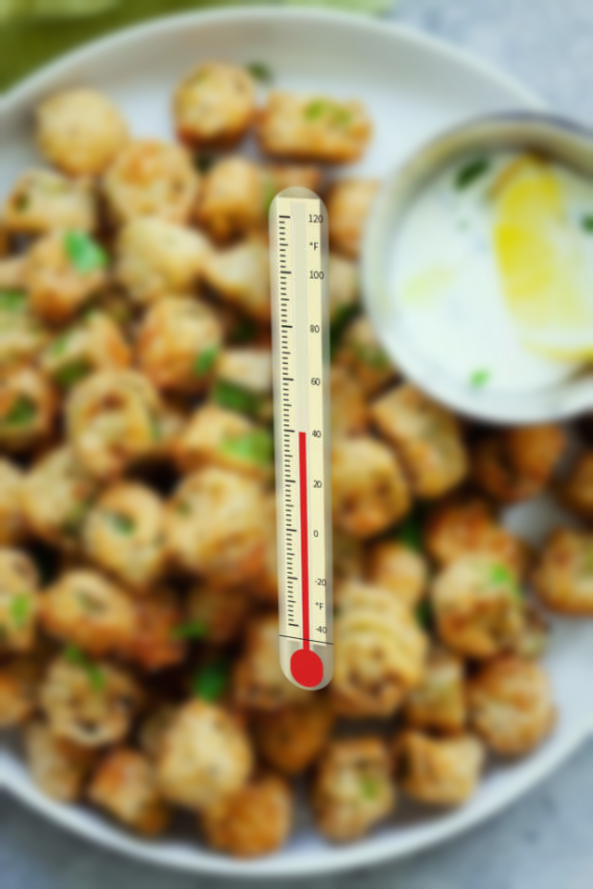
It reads 40,°F
